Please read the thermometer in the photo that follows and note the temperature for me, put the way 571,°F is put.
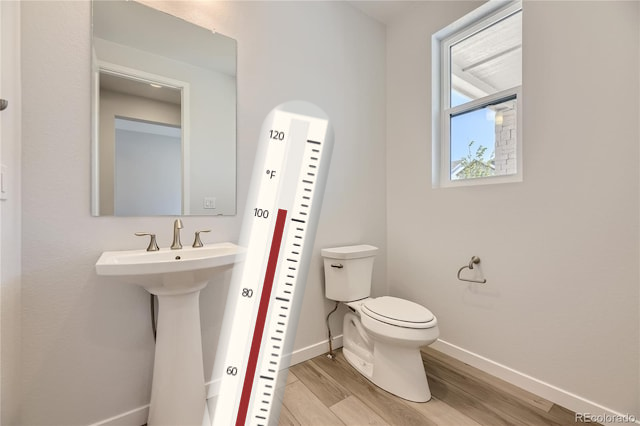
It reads 102,°F
